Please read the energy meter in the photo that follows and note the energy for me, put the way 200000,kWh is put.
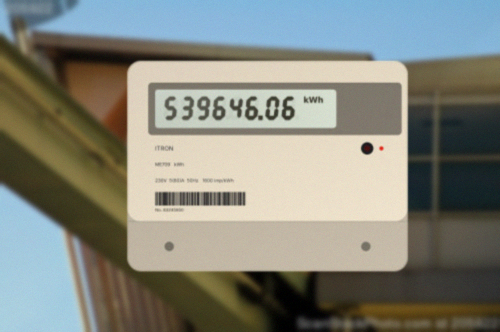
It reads 539646.06,kWh
